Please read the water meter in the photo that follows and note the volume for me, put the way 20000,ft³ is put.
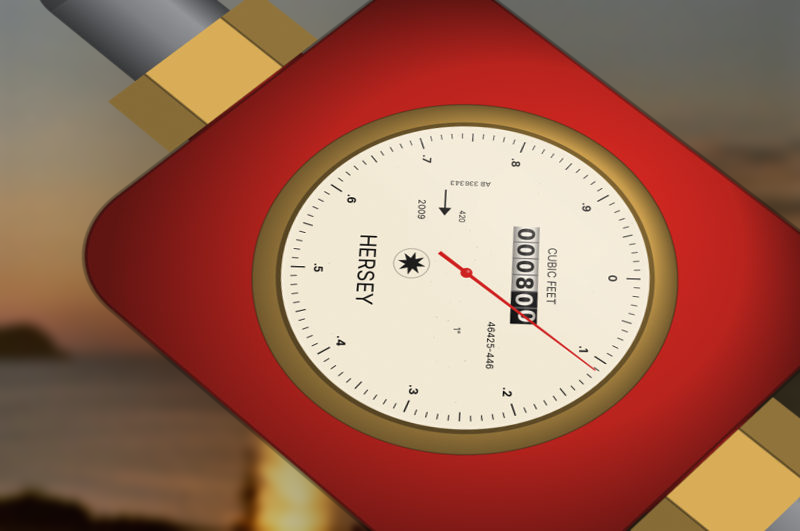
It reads 800.11,ft³
